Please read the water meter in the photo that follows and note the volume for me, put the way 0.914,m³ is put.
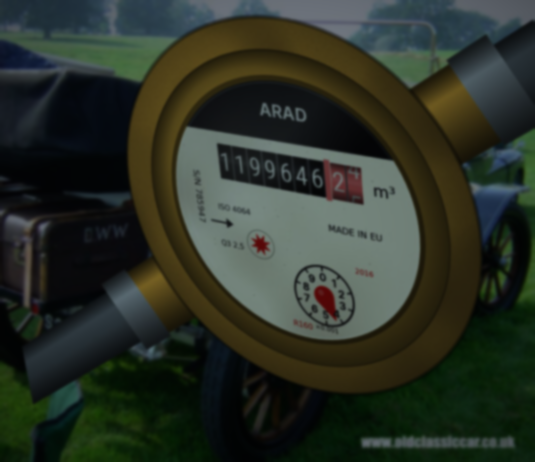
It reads 1199646.244,m³
